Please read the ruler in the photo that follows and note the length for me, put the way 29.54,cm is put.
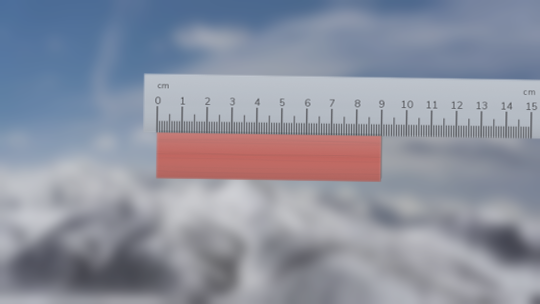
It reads 9,cm
